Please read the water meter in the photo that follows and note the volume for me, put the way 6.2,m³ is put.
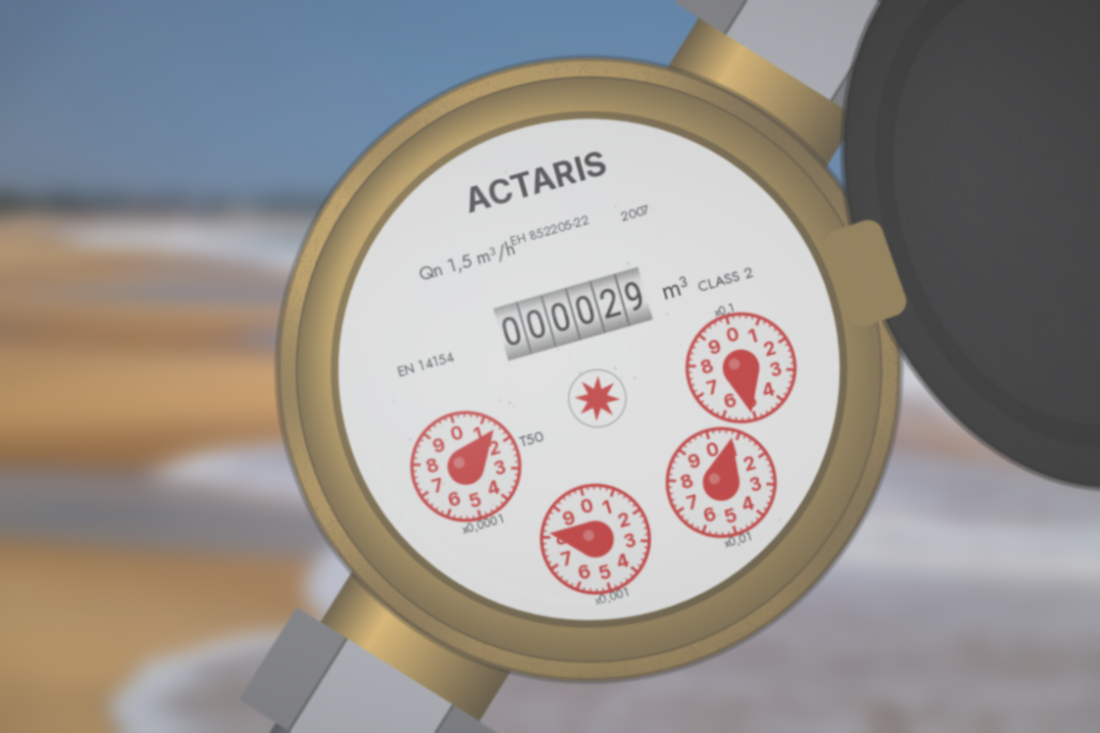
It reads 29.5081,m³
